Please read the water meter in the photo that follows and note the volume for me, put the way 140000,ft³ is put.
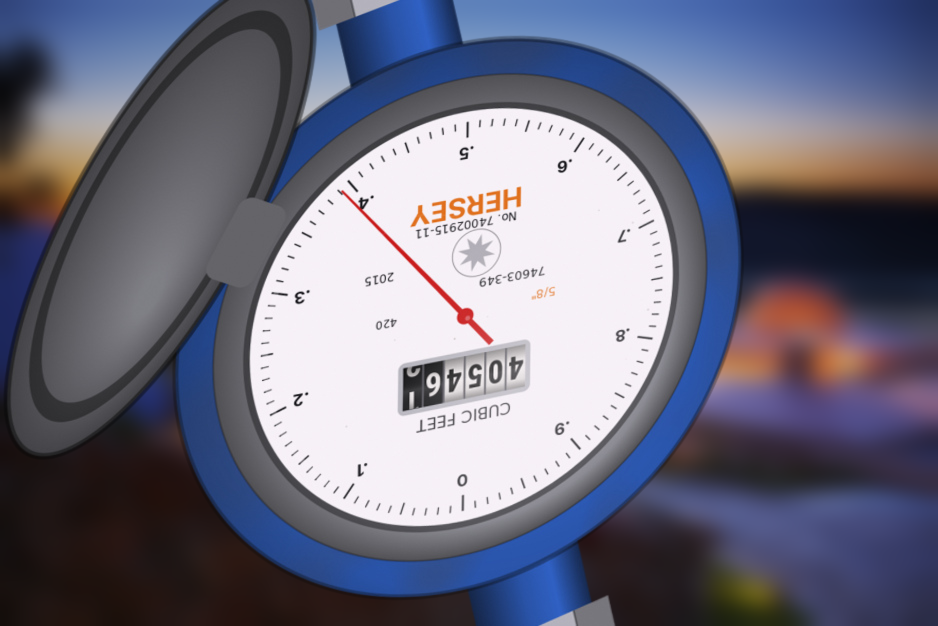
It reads 405461.39,ft³
